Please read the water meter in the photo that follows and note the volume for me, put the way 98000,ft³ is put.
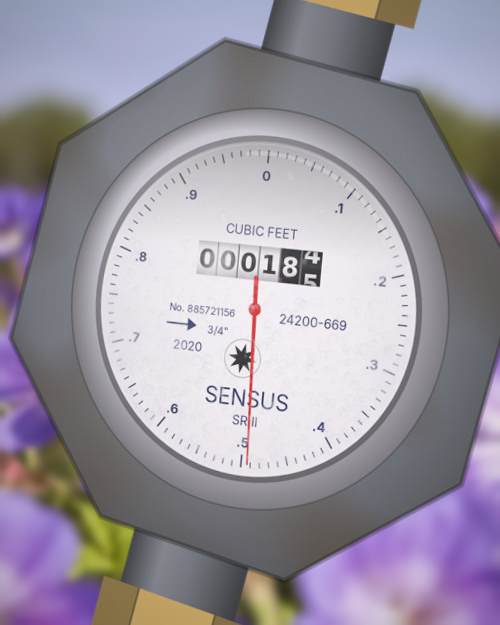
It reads 184.49,ft³
